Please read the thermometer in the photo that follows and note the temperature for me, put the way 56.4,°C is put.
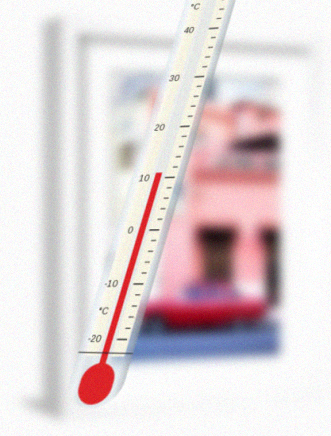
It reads 11,°C
